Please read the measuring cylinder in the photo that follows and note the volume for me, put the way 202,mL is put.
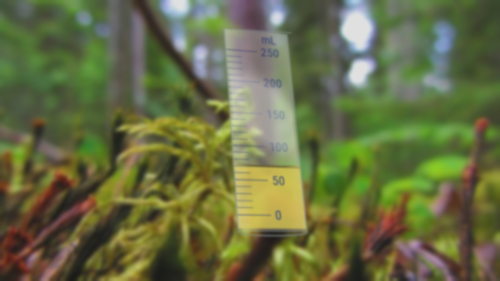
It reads 70,mL
